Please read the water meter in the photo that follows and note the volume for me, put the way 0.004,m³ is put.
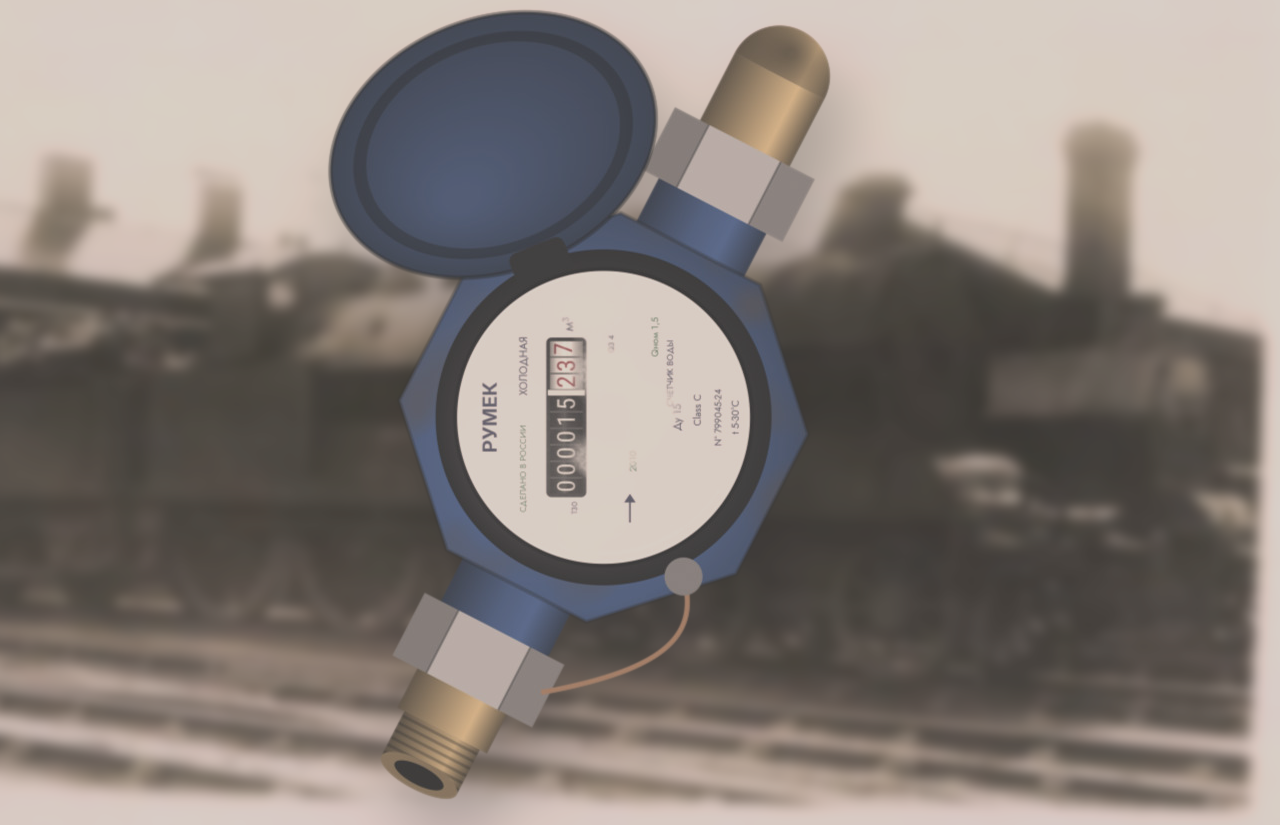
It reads 15.237,m³
